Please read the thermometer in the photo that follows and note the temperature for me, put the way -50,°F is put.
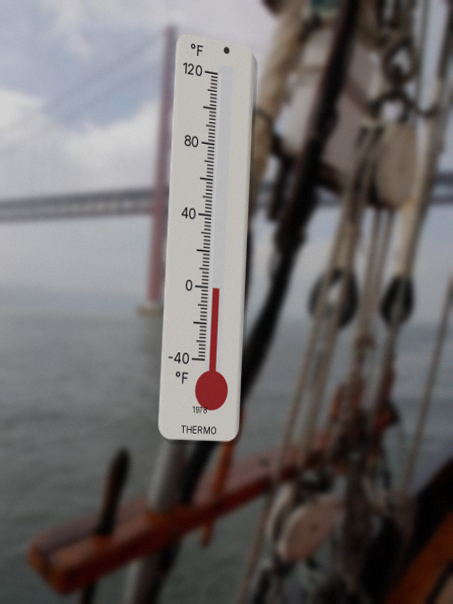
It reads 0,°F
